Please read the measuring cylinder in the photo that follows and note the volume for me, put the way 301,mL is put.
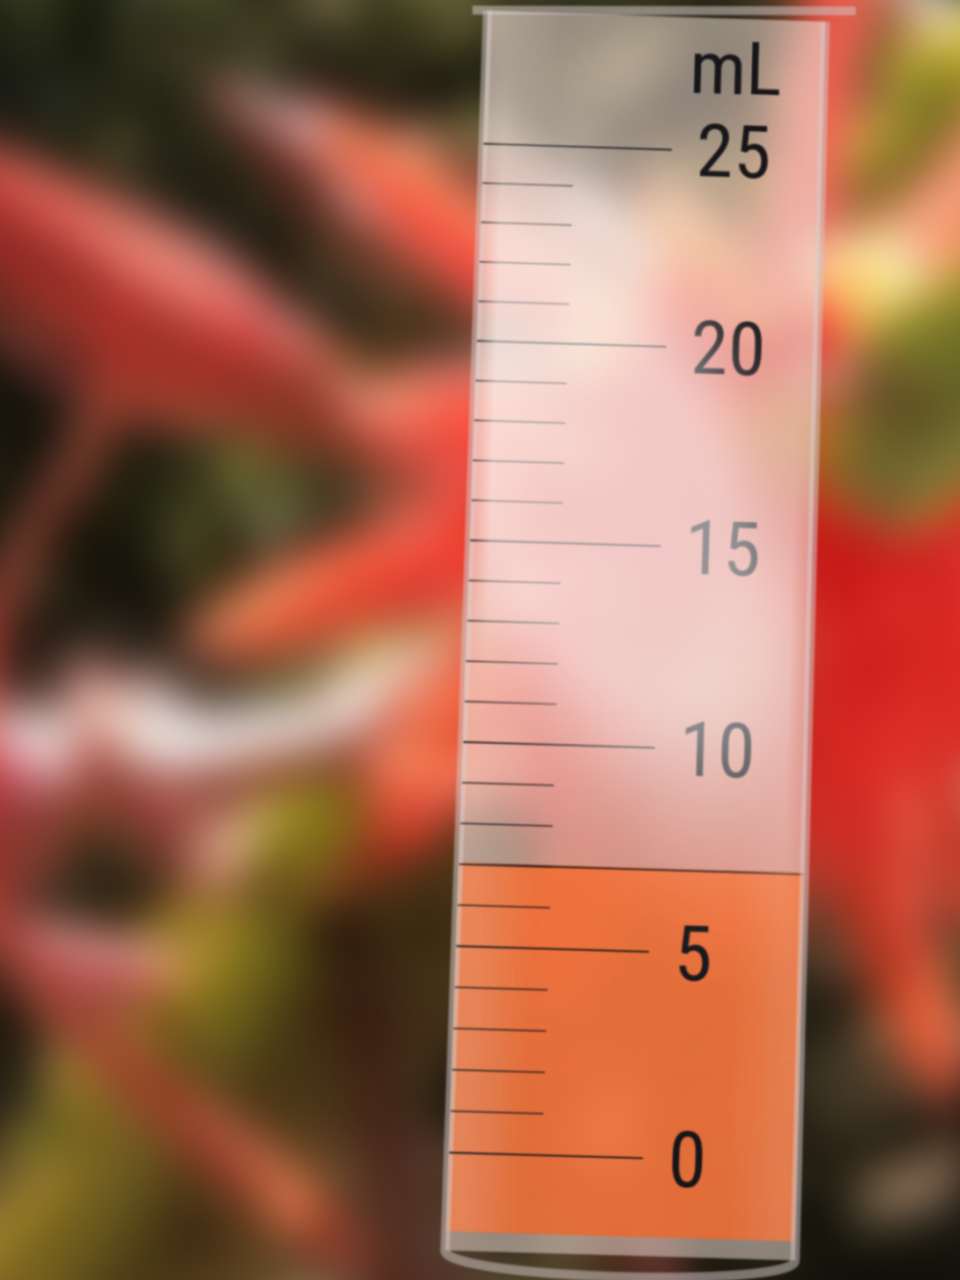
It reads 7,mL
